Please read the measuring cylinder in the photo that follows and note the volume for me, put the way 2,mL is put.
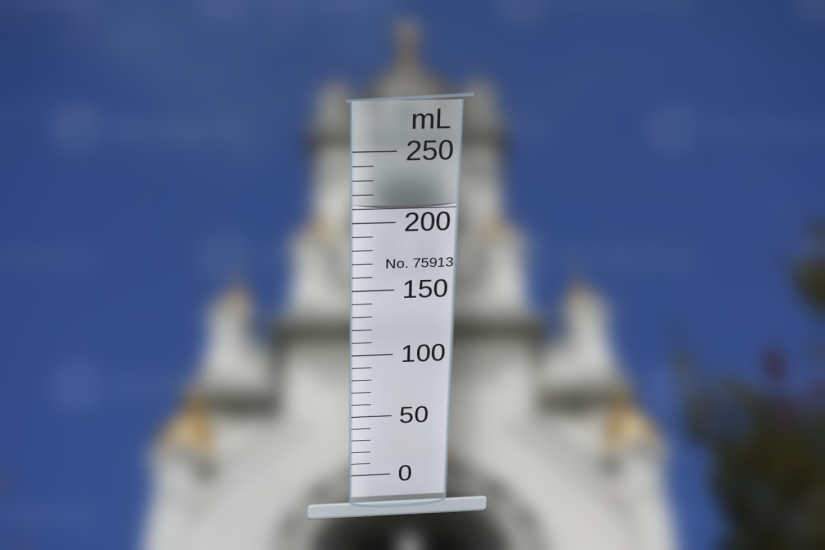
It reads 210,mL
